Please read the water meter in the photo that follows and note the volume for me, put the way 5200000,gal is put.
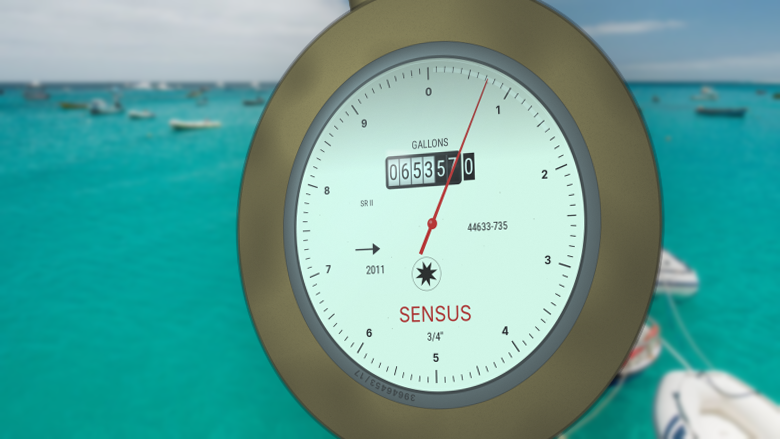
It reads 653570.7,gal
